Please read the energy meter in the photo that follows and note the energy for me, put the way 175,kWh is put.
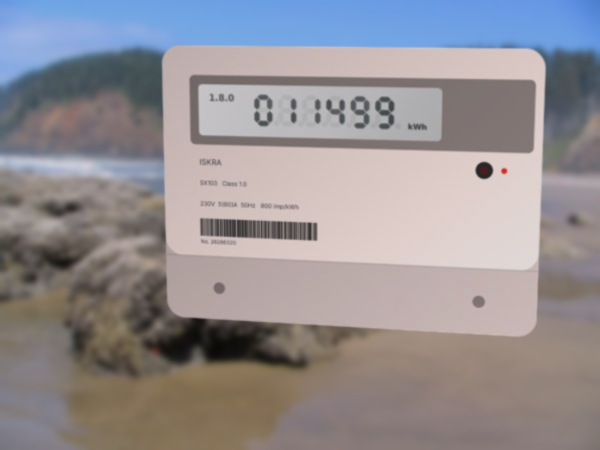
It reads 11499,kWh
